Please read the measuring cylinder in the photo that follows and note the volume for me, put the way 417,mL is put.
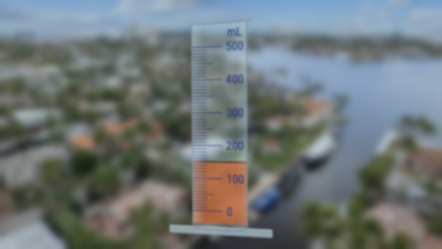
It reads 150,mL
